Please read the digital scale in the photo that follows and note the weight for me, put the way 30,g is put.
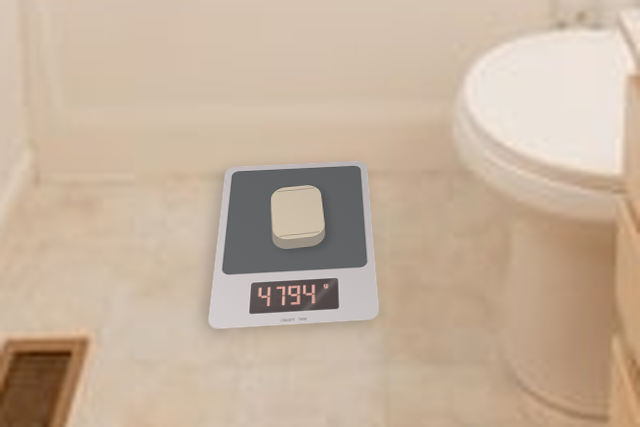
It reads 4794,g
